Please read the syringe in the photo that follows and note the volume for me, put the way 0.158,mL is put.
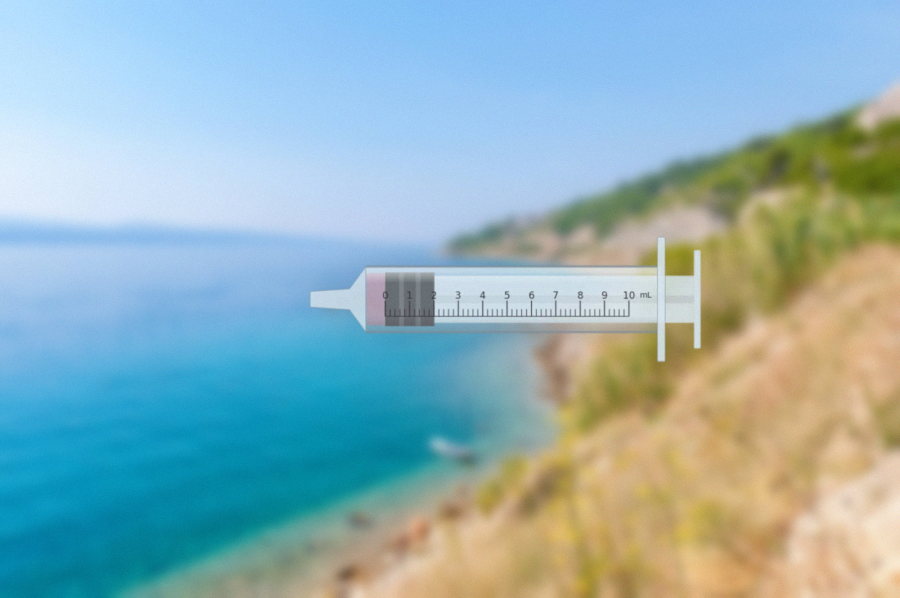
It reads 0,mL
